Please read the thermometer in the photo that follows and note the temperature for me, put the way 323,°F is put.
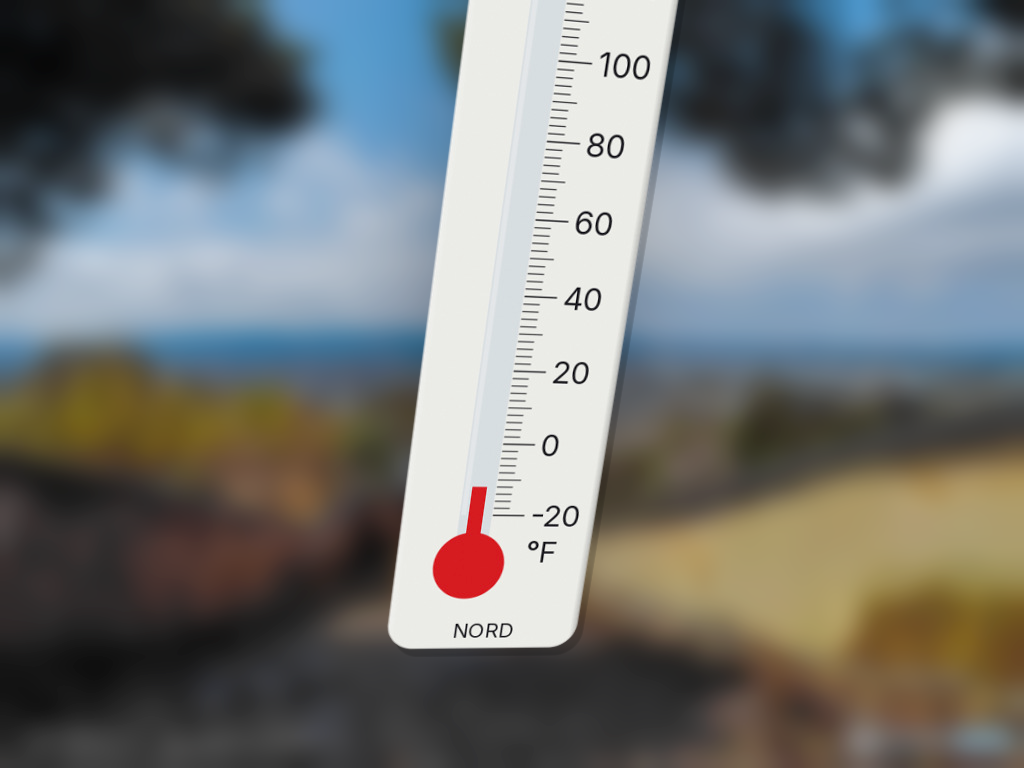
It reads -12,°F
